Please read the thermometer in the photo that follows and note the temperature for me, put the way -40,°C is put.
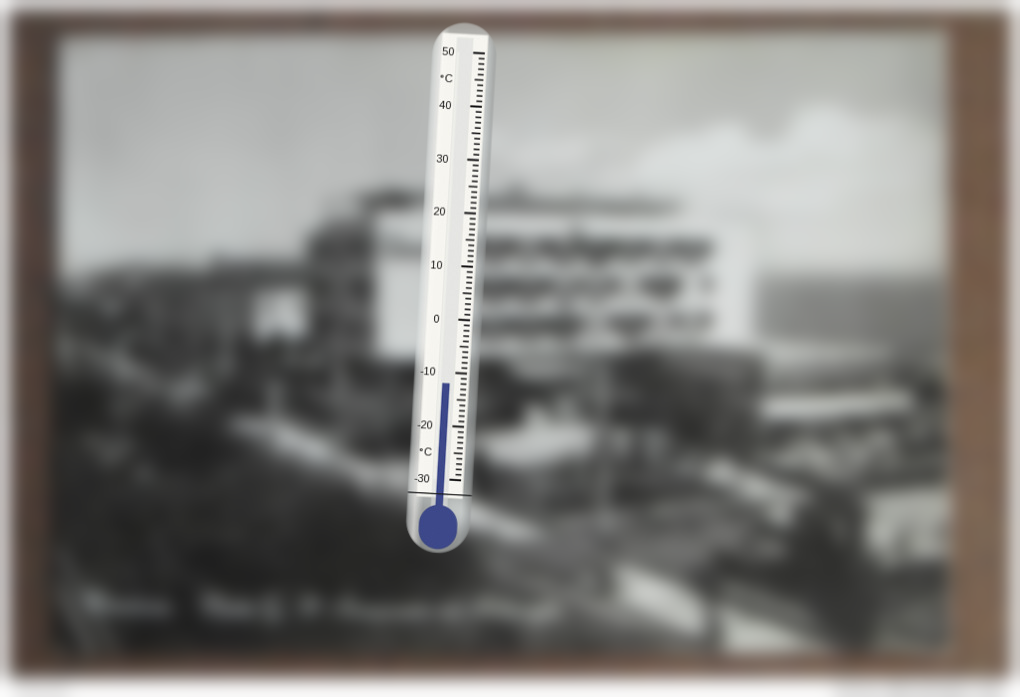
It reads -12,°C
